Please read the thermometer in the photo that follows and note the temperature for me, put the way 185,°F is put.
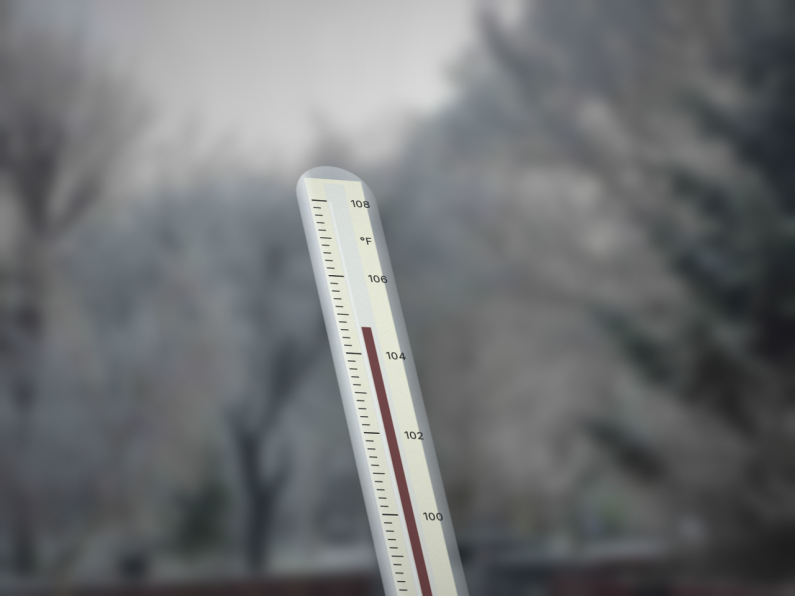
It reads 104.7,°F
